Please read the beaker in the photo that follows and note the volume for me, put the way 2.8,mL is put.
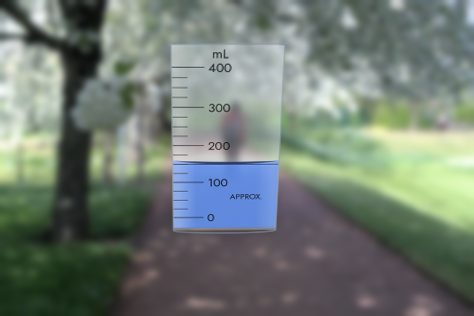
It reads 150,mL
